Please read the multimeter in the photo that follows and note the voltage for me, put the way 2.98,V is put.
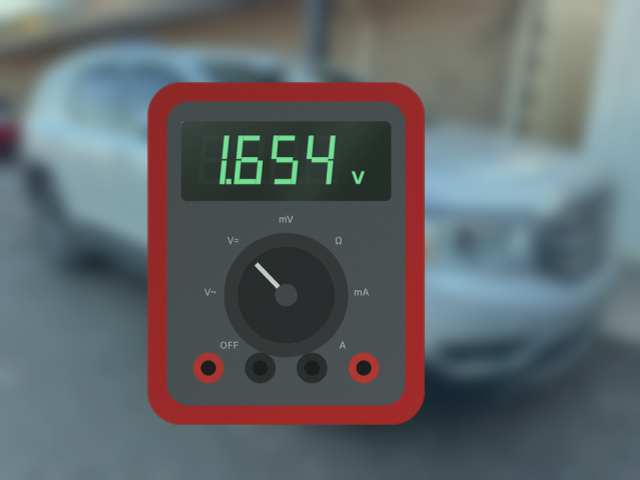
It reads 1.654,V
